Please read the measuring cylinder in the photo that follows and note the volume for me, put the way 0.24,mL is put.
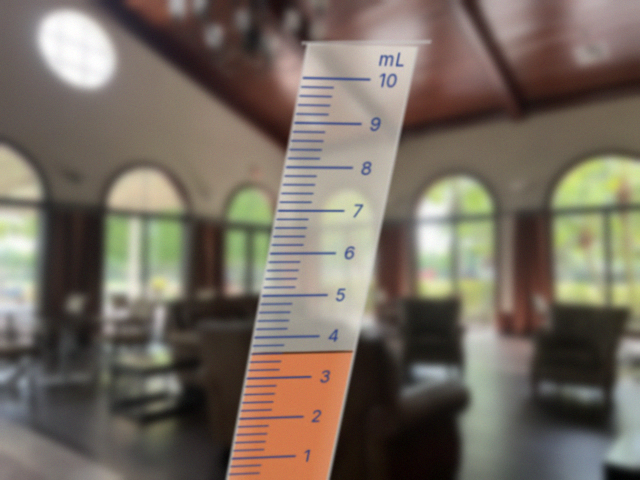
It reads 3.6,mL
